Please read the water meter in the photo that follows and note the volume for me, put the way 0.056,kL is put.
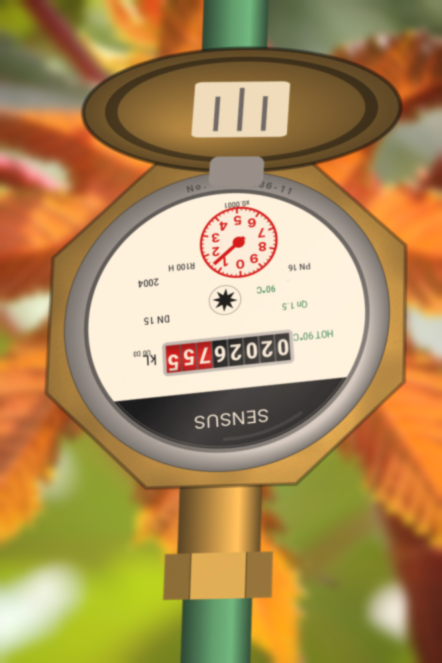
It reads 2026.7551,kL
